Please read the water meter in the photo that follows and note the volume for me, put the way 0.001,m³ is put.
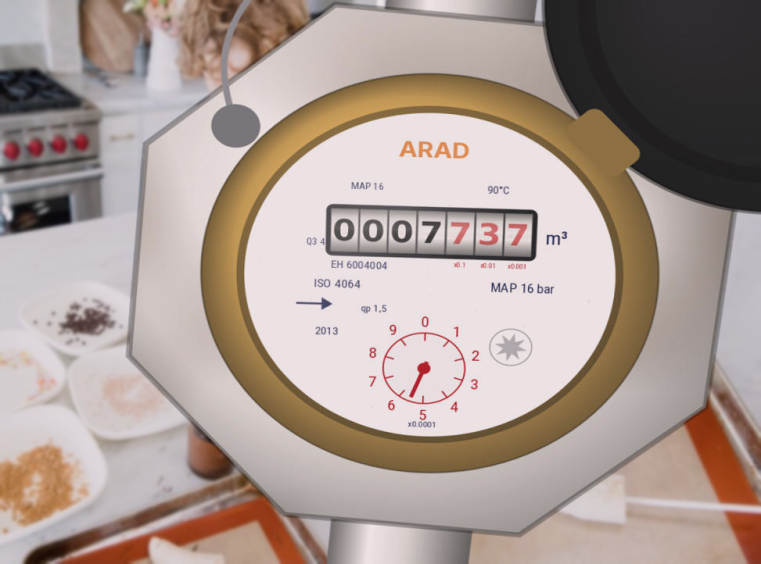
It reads 7.7375,m³
